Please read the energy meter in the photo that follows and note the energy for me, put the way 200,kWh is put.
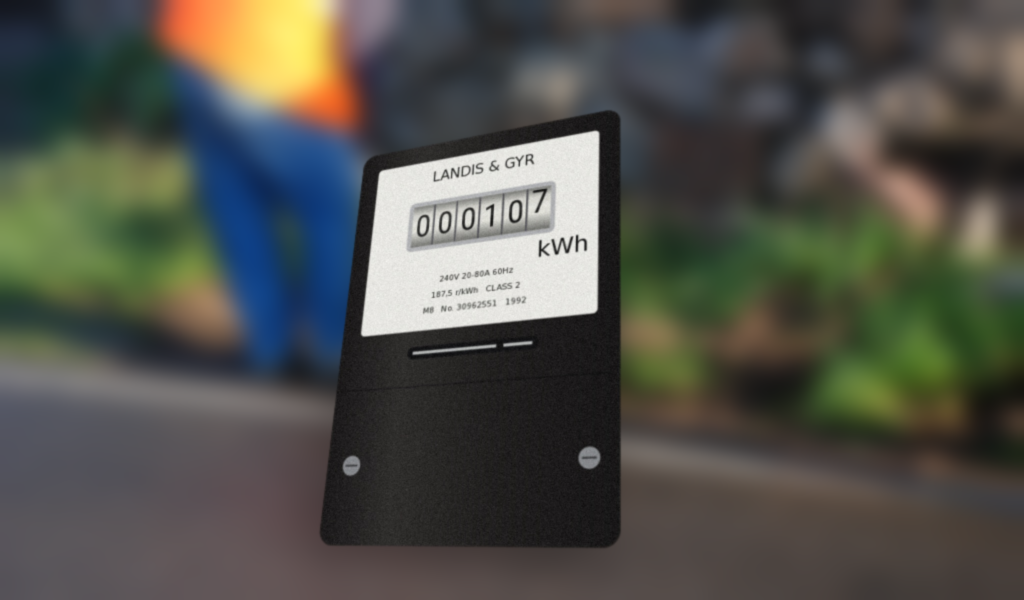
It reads 107,kWh
